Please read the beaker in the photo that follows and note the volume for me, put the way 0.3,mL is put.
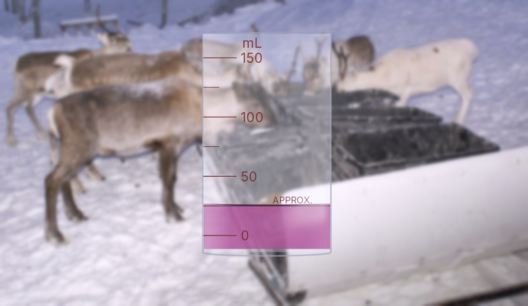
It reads 25,mL
